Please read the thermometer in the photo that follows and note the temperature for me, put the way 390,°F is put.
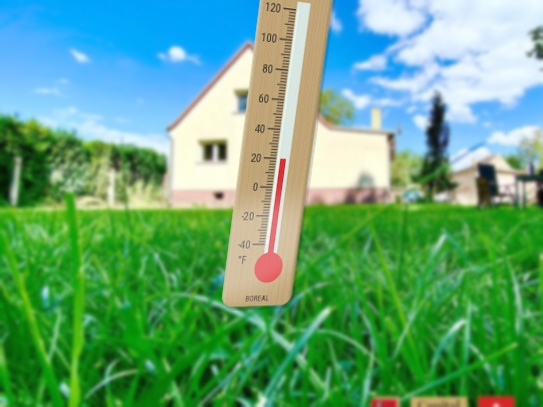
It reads 20,°F
